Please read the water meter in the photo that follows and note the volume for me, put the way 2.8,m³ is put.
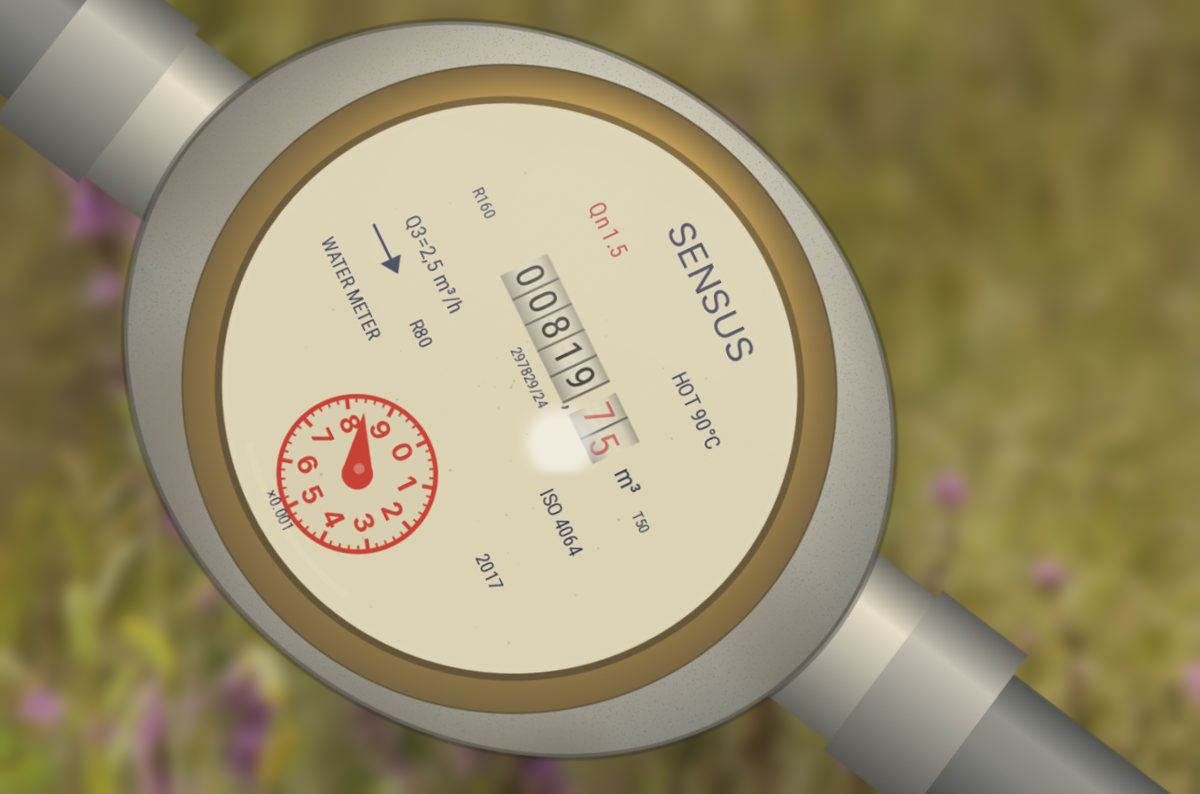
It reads 819.748,m³
